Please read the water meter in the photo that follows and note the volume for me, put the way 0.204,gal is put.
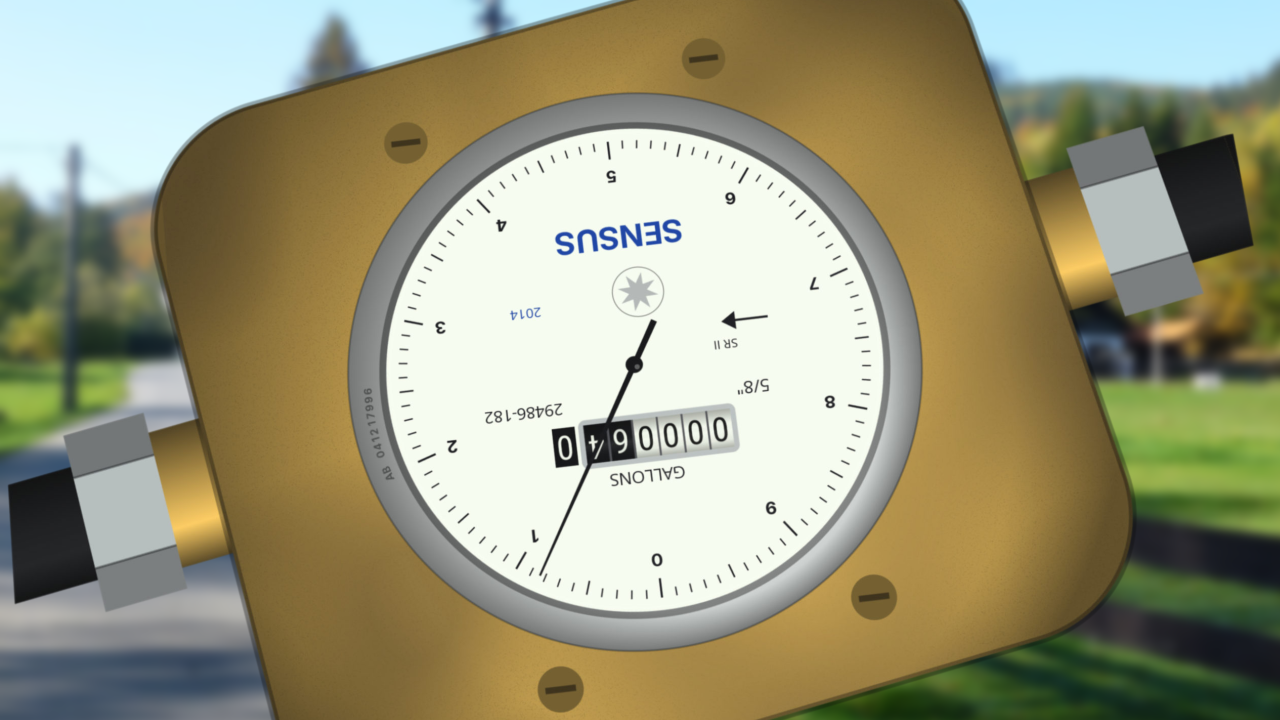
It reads 640.8,gal
